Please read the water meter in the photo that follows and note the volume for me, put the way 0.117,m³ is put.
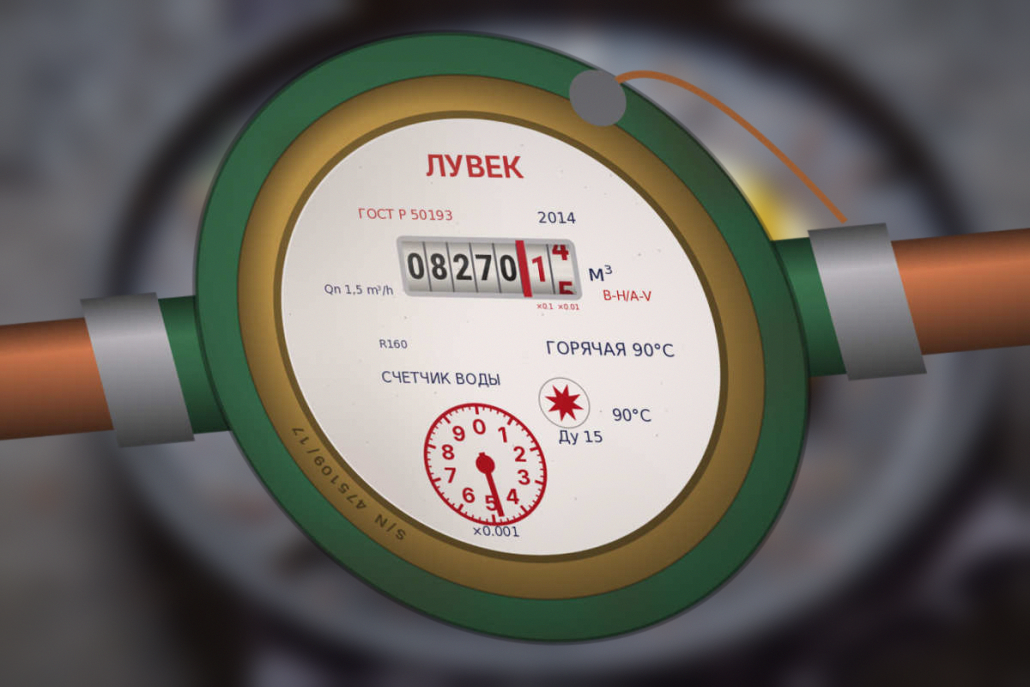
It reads 8270.144,m³
